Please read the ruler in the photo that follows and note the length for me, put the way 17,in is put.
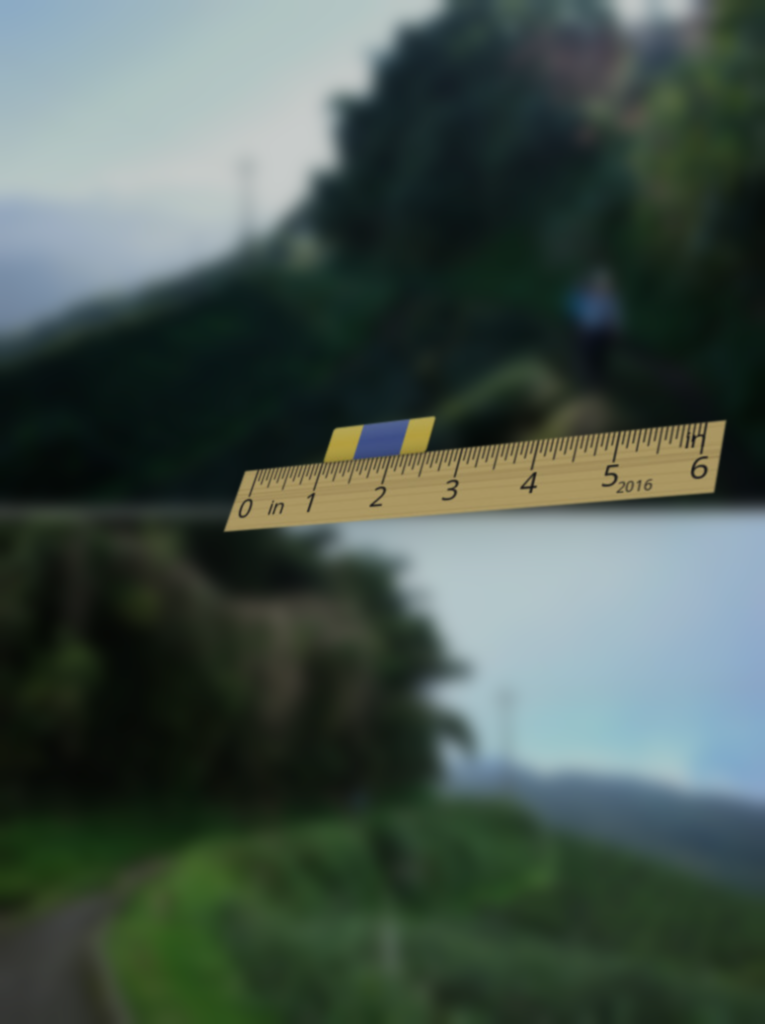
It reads 1.5,in
